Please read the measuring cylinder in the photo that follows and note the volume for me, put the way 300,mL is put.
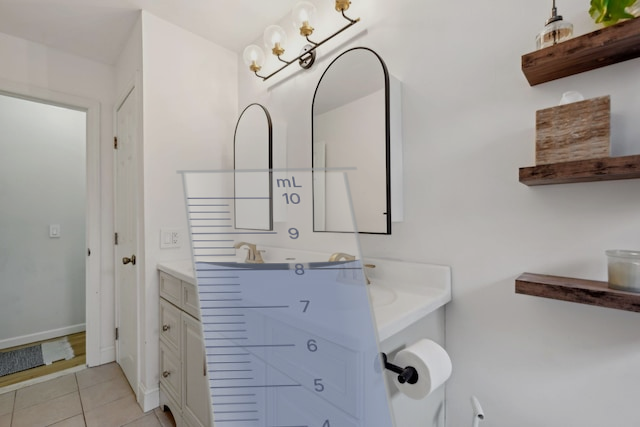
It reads 8,mL
